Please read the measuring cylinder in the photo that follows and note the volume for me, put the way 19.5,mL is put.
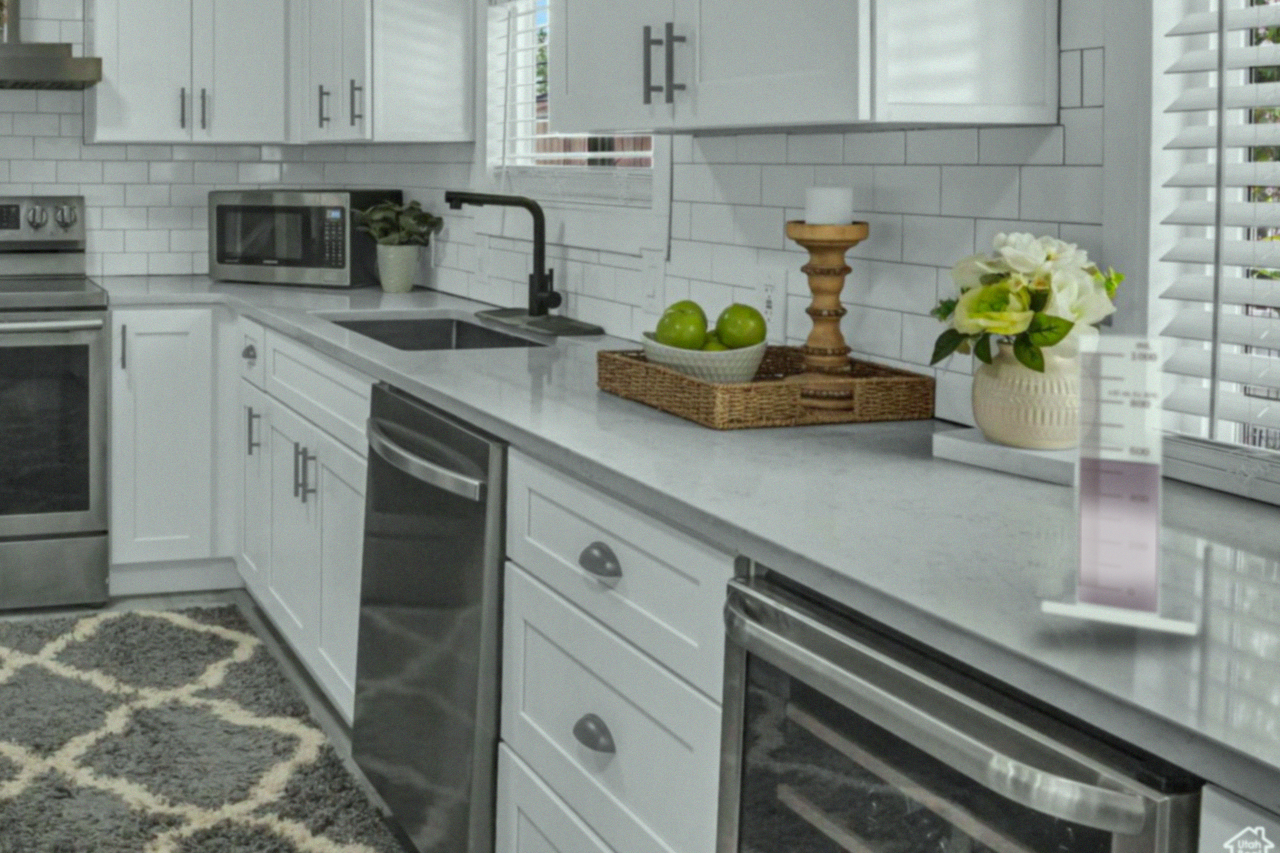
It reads 550,mL
